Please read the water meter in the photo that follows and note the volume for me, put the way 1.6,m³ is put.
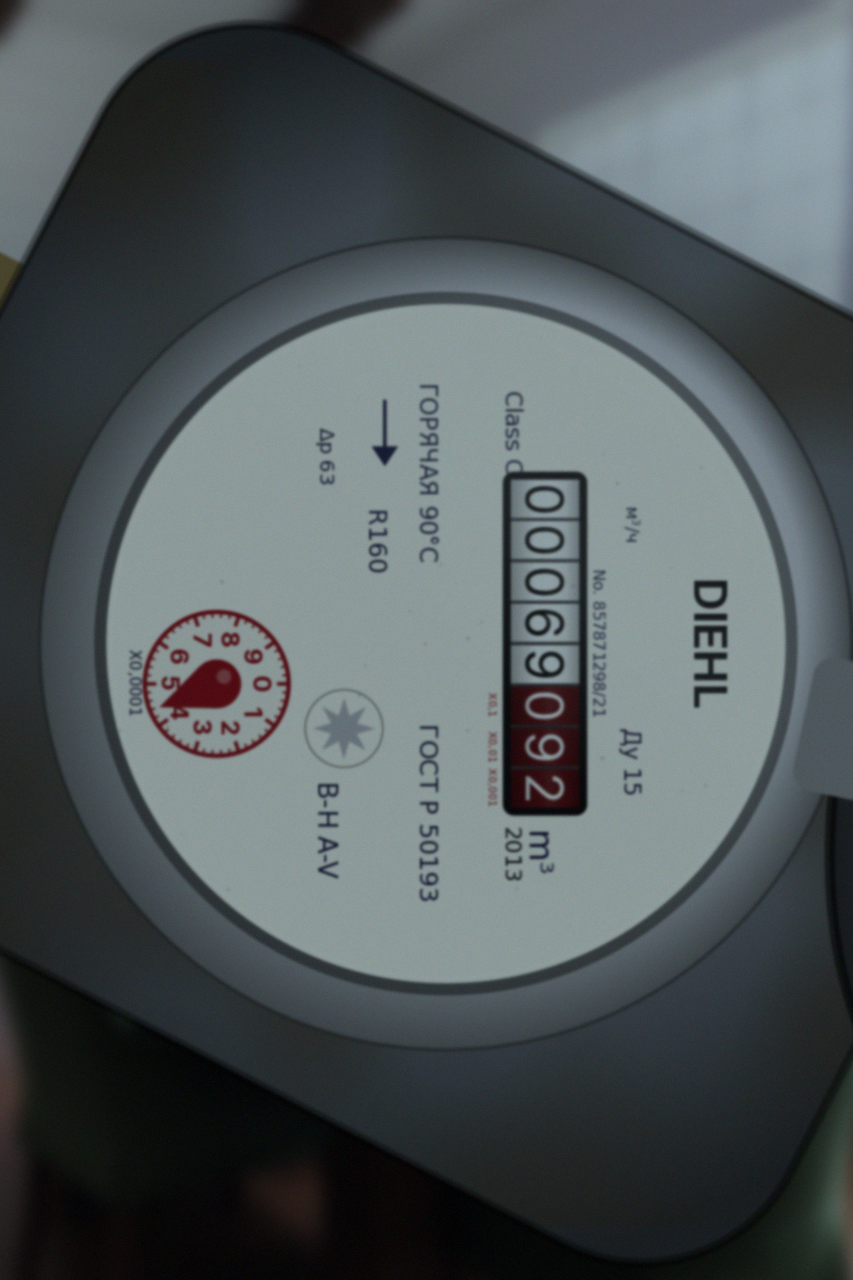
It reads 69.0924,m³
